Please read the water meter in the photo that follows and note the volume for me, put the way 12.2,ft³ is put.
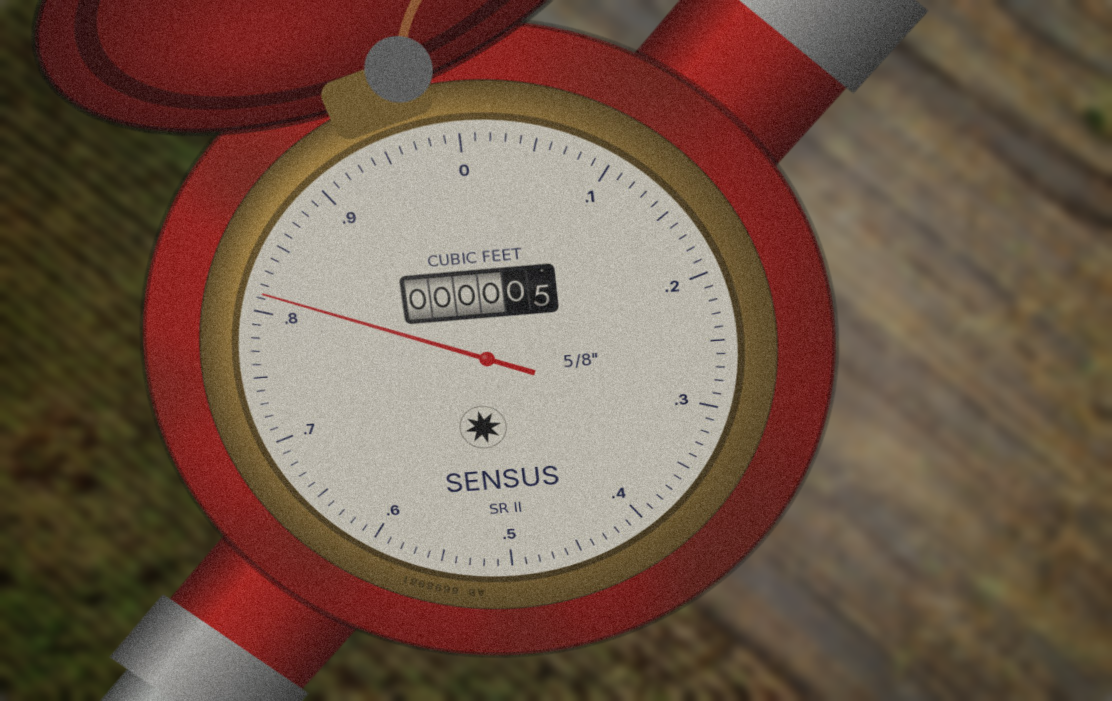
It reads 4.81,ft³
